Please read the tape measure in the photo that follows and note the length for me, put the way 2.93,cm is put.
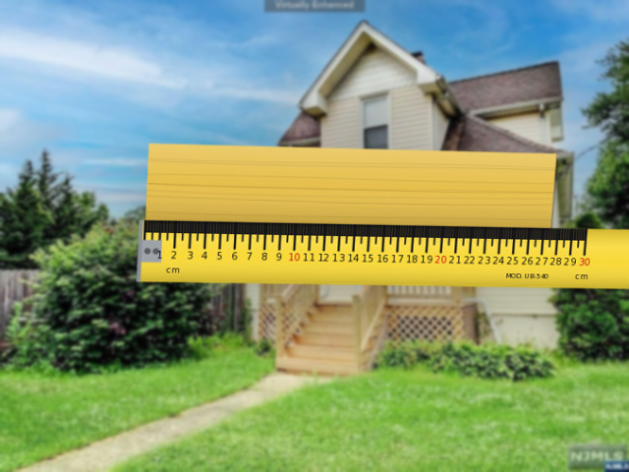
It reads 27.5,cm
